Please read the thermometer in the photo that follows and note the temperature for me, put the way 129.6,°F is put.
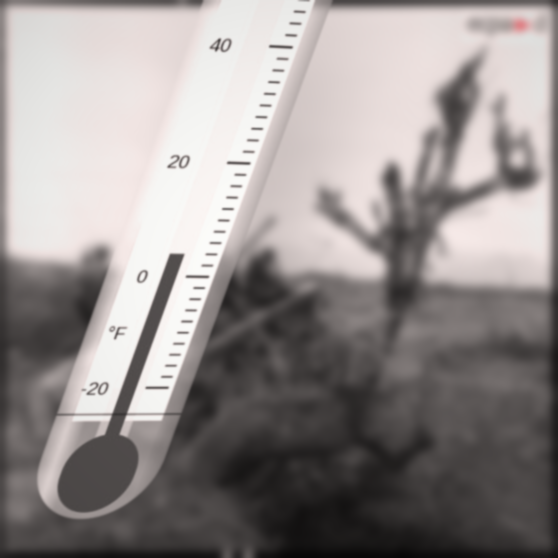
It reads 4,°F
